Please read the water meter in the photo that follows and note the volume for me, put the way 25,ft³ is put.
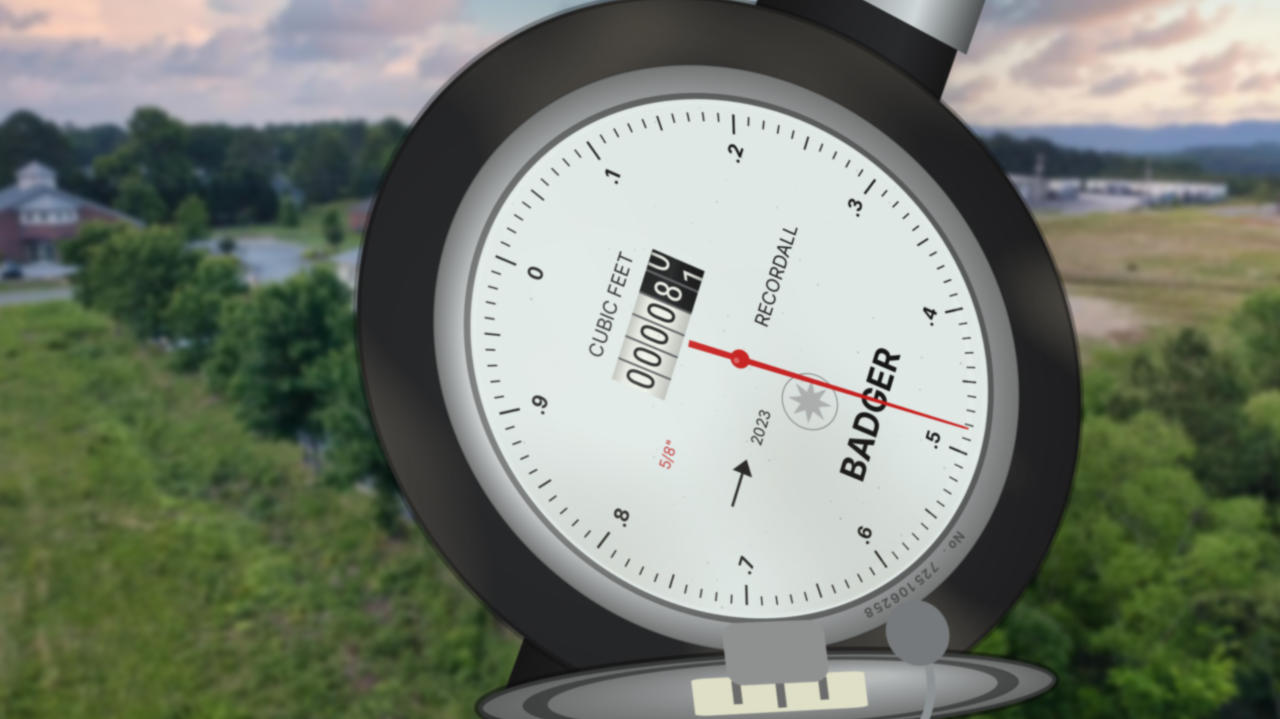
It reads 80.48,ft³
